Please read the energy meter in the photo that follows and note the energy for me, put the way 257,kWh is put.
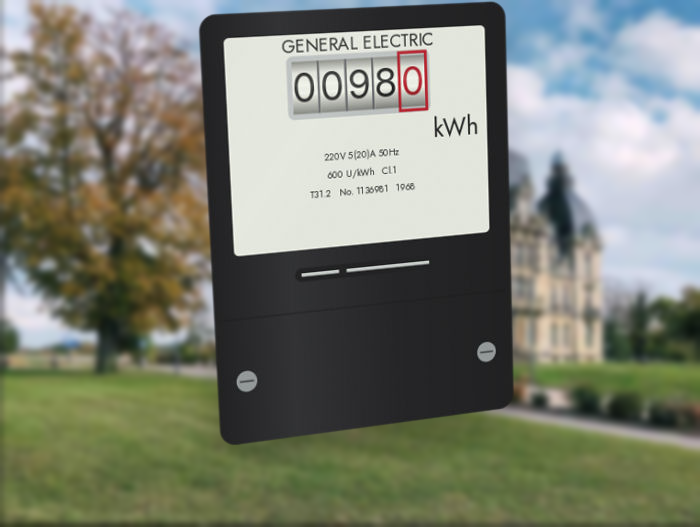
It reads 98.0,kWh
